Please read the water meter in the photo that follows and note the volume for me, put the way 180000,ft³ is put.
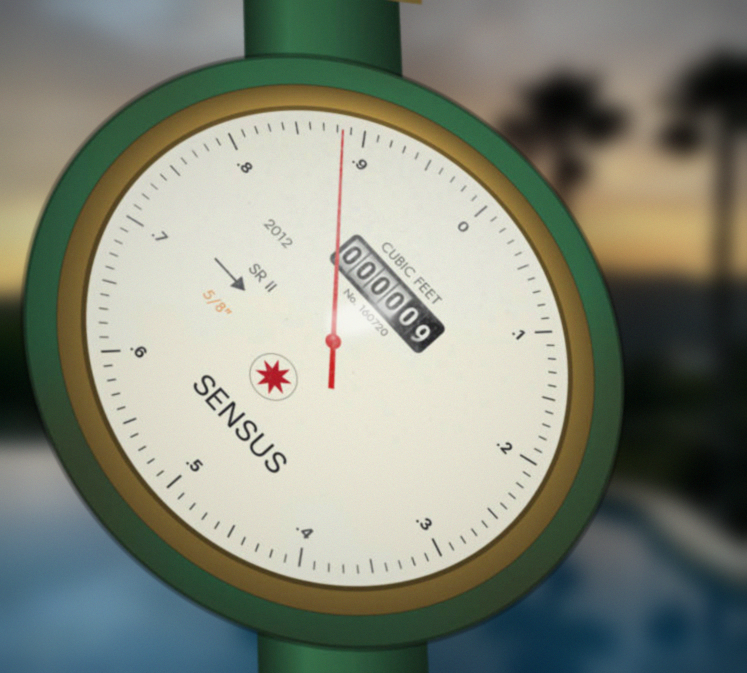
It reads 8.88,ft³
